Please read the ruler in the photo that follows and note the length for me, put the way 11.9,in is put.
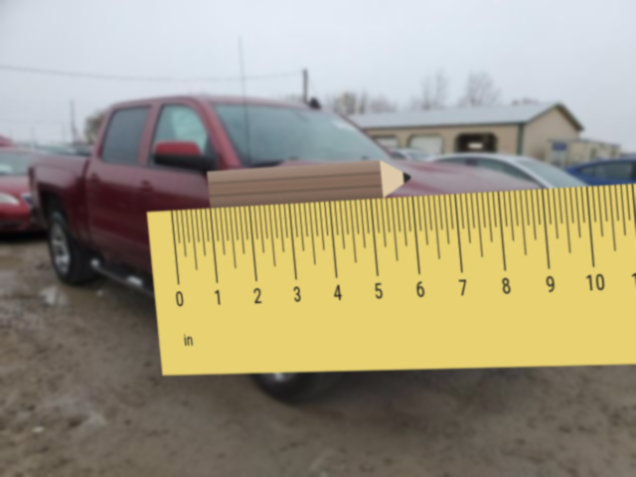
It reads 5,in
